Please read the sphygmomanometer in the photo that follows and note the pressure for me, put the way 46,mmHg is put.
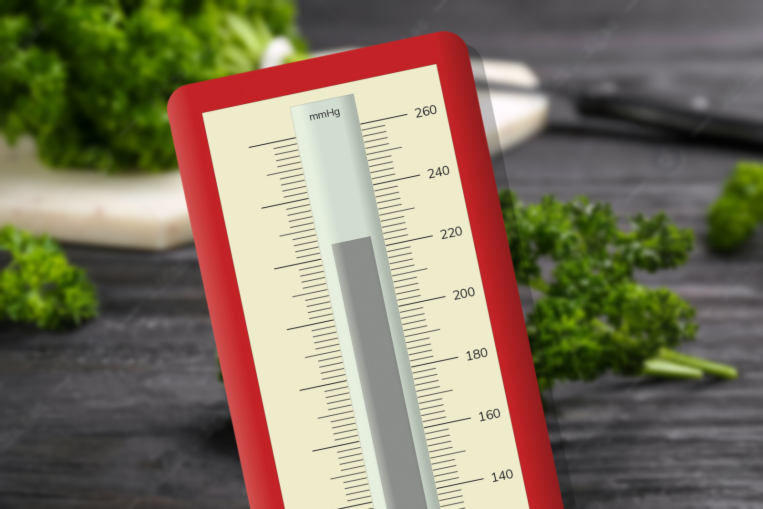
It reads 224,mmHg
